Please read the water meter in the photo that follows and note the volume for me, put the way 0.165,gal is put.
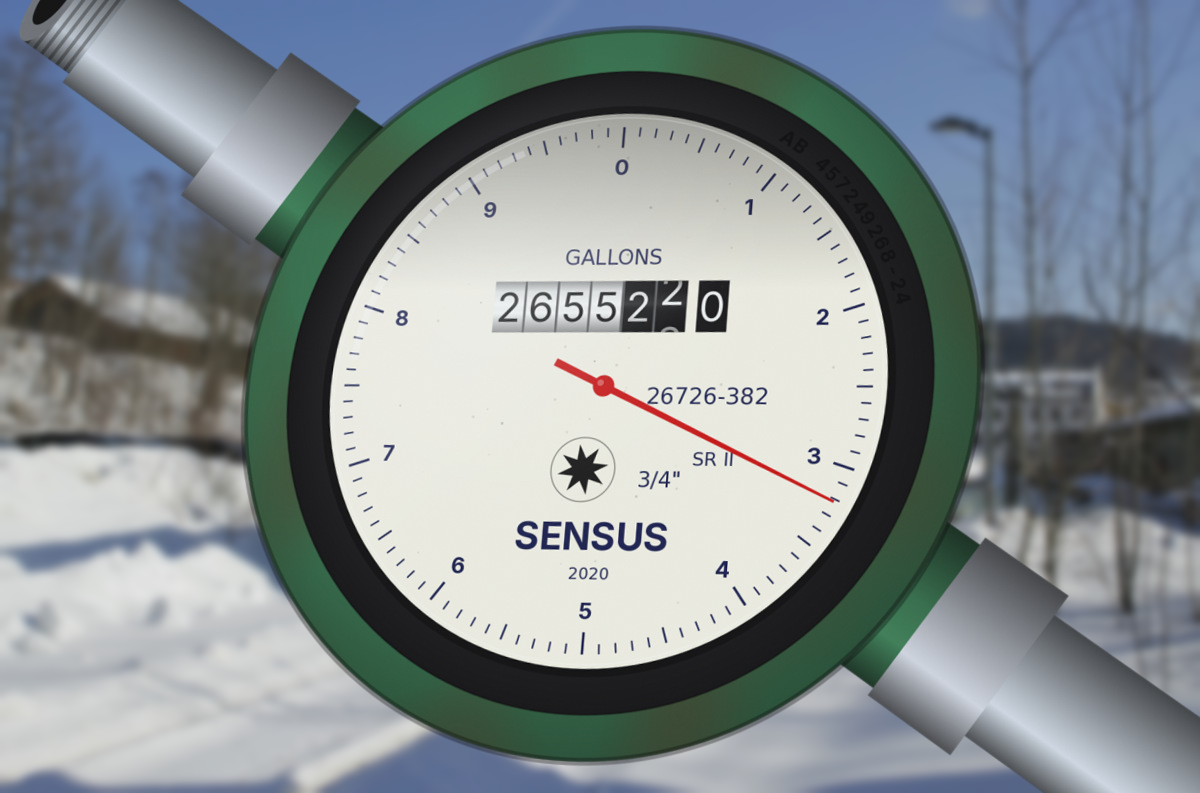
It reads 2655223.2,gal
